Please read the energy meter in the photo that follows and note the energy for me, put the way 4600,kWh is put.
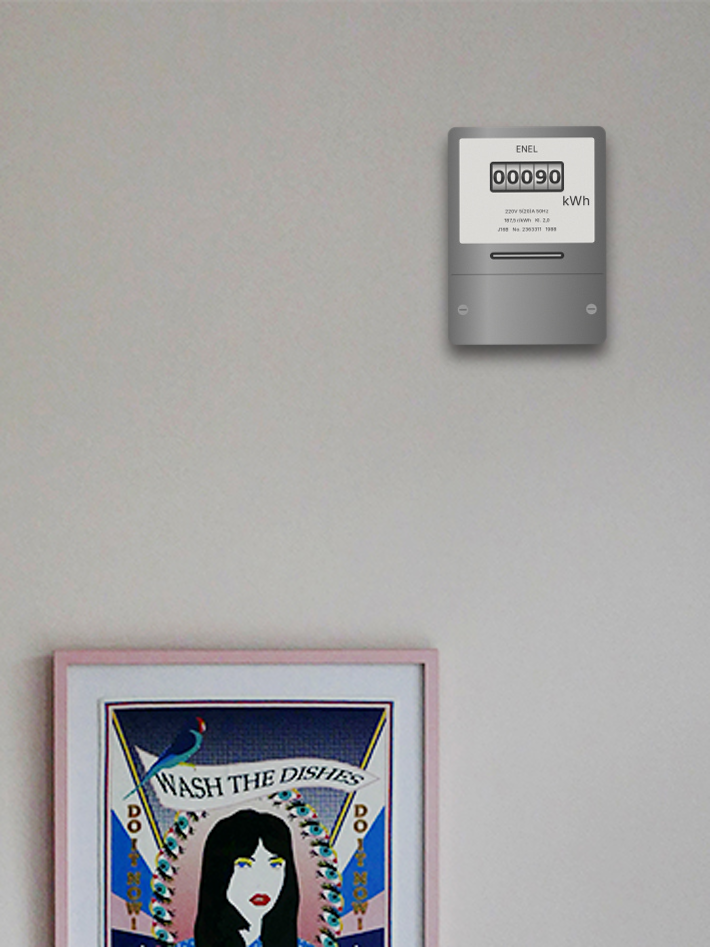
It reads 90,kWh
